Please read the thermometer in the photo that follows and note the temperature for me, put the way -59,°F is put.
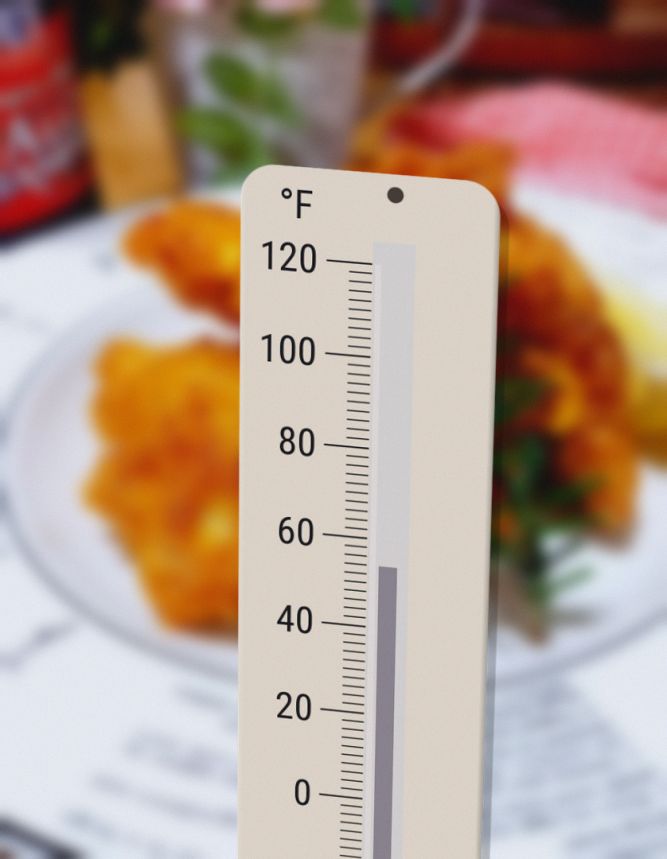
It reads 54,°F
